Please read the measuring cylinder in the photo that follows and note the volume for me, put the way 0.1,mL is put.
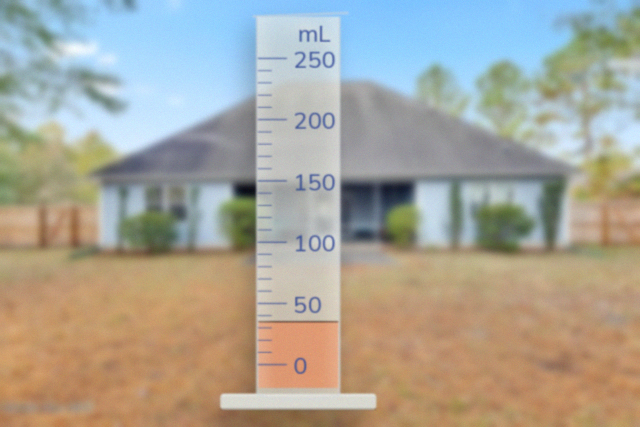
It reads 35,mL
